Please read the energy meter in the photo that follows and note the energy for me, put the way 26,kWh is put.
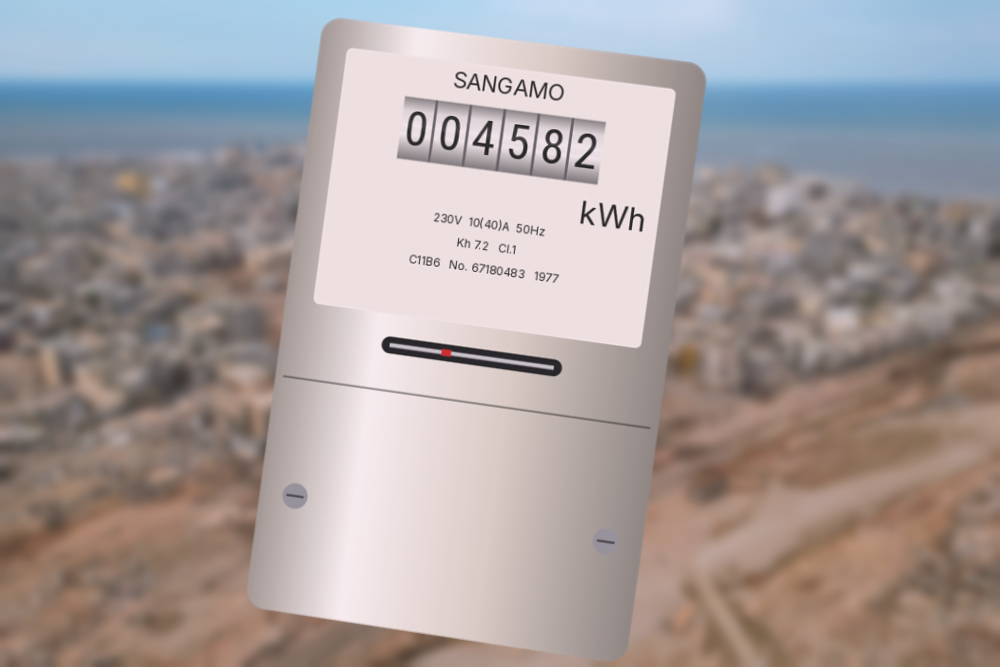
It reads 4582,kWh
